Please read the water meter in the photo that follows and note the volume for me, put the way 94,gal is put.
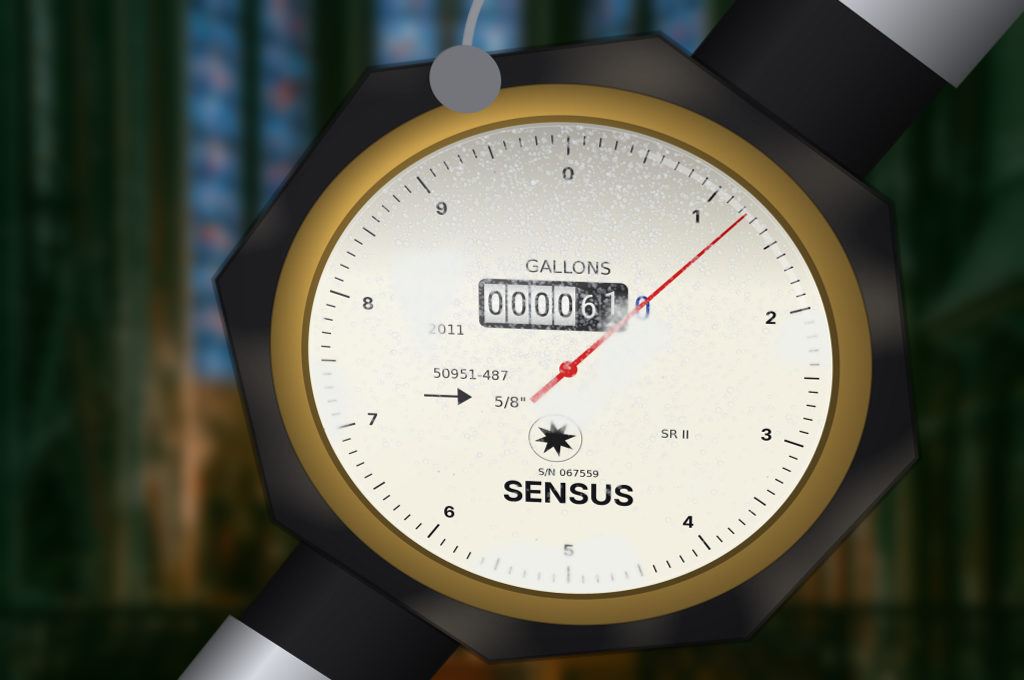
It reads 611.2,gal
